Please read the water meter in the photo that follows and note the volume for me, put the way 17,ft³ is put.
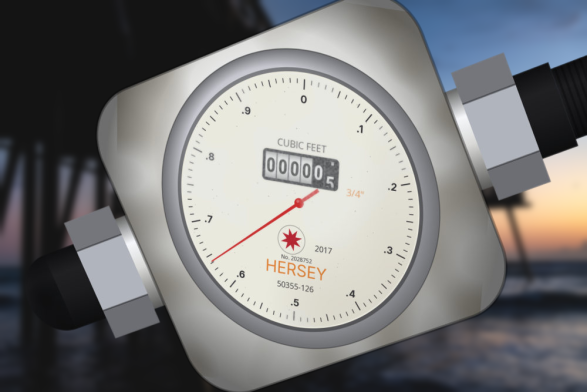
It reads 4.64,ft³
